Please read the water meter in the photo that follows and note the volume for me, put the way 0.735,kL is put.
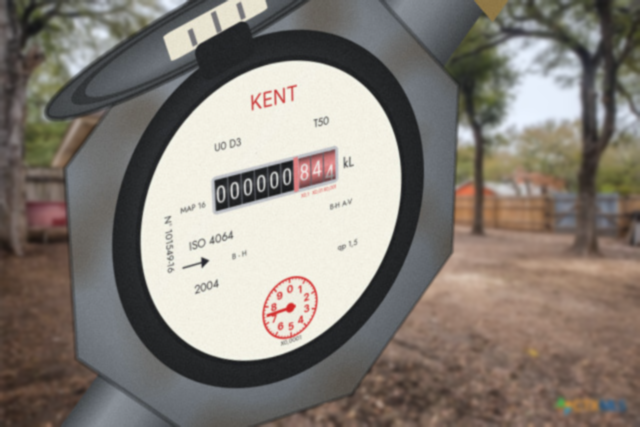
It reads 0.8437,kL
